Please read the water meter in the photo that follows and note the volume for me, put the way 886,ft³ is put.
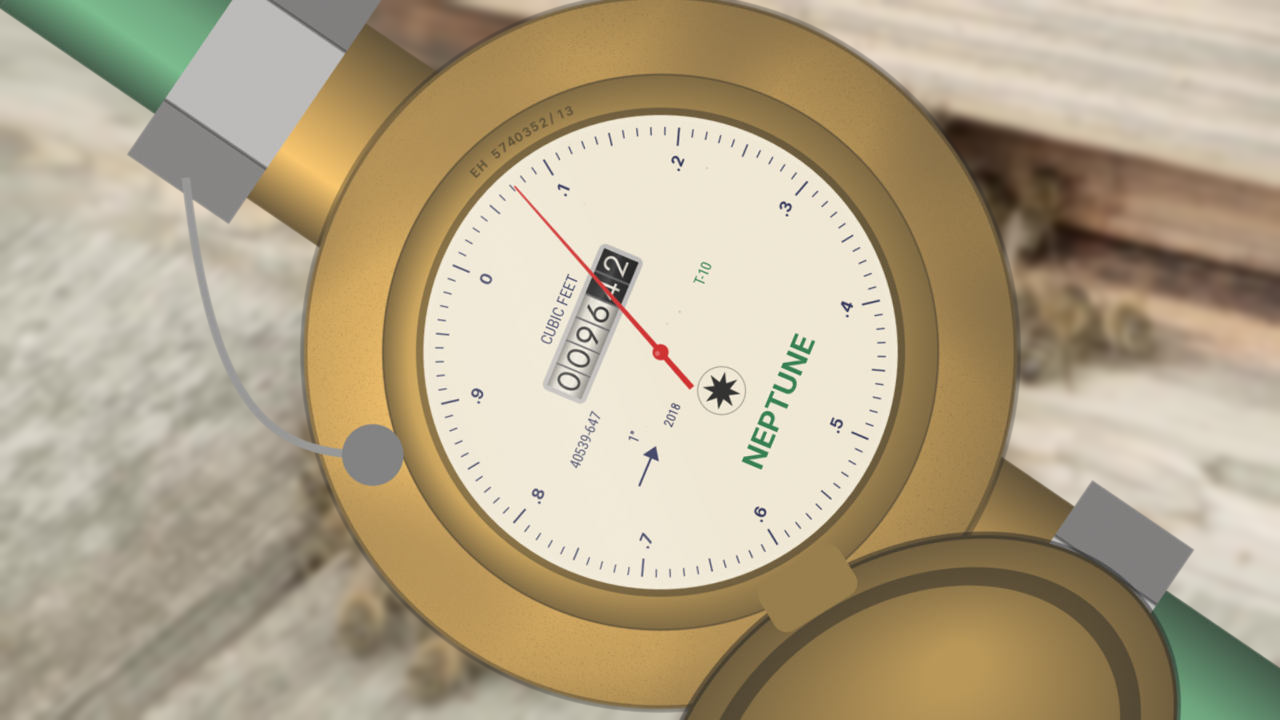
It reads 9642.07,ft³
